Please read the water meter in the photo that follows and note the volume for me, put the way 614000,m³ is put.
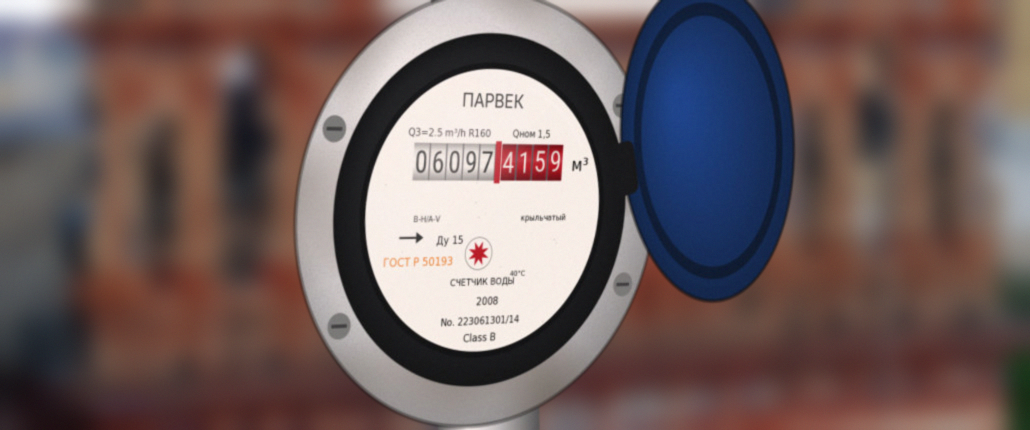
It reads 6097.4159,m³
